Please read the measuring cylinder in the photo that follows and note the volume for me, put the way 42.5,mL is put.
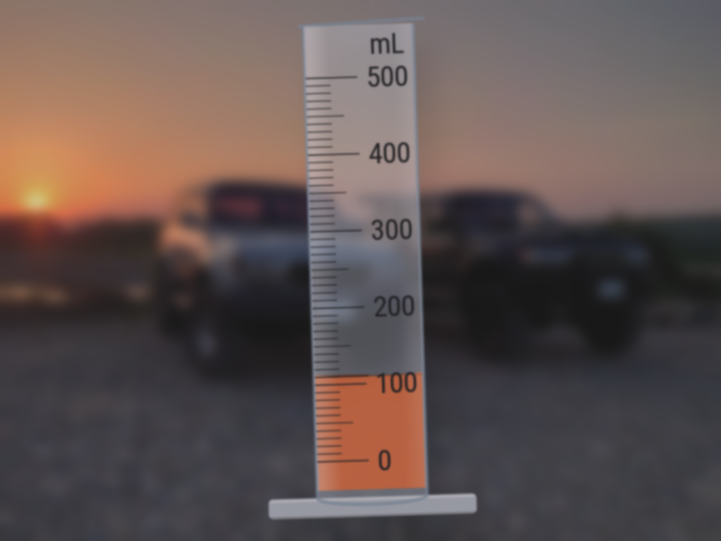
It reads 110,mL
